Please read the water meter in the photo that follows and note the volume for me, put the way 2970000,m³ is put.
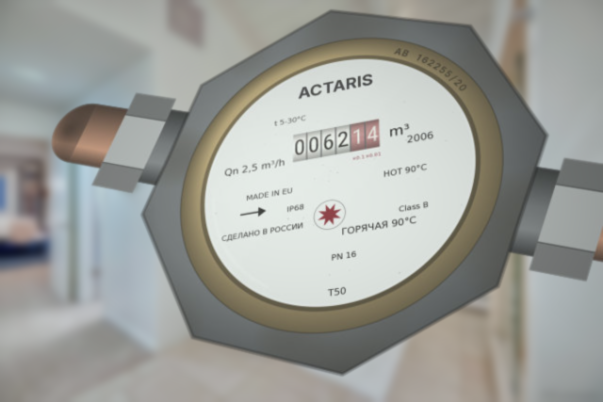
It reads 62.14,m³
